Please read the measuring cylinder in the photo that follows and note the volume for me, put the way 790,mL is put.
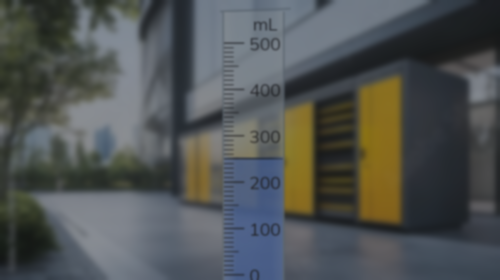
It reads 250,mL
